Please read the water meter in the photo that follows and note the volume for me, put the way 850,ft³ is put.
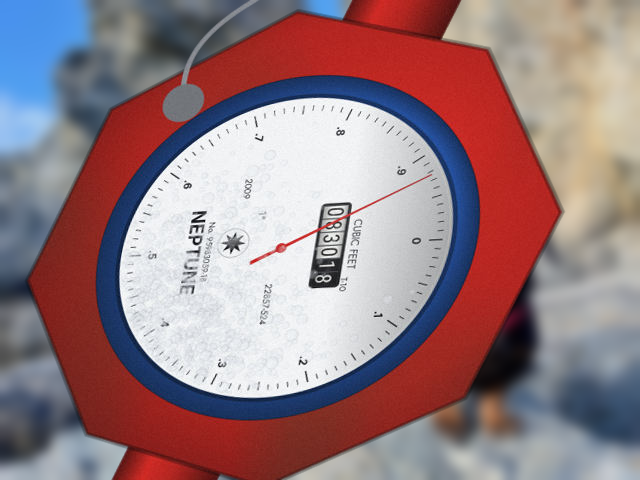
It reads 83017.92,ft³
